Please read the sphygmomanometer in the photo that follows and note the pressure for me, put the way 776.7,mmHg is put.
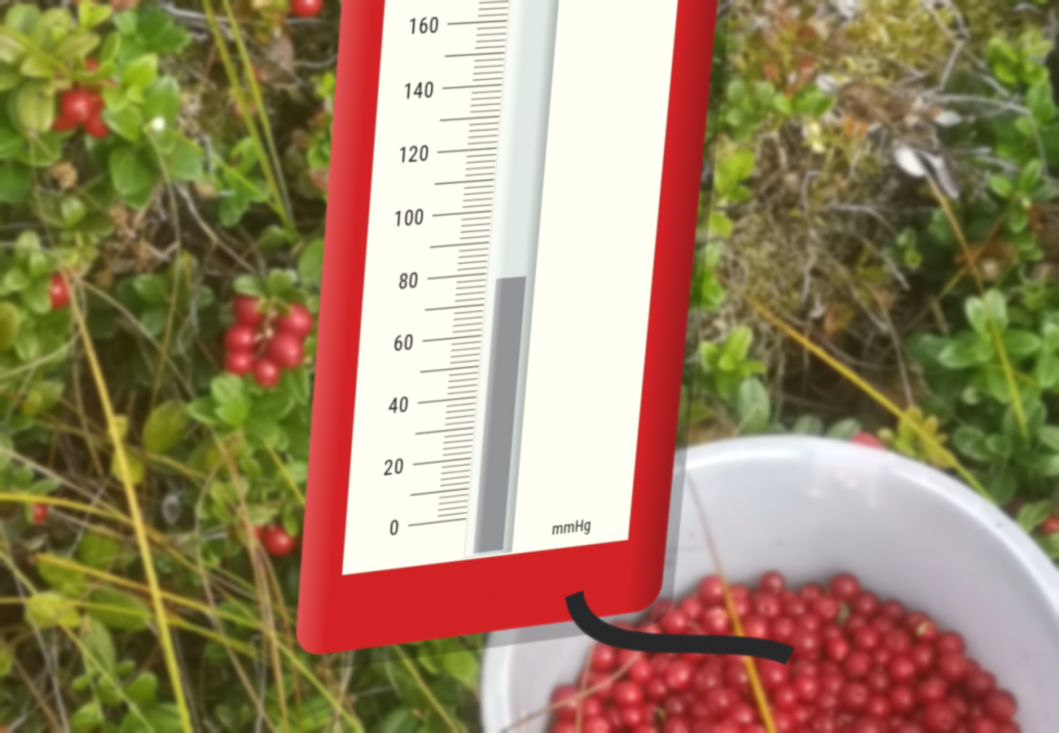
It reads 78,mmHg
